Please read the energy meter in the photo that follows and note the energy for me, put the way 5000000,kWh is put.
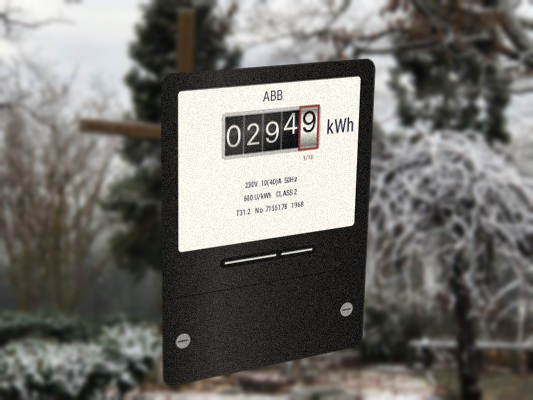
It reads 294.9,kWh
